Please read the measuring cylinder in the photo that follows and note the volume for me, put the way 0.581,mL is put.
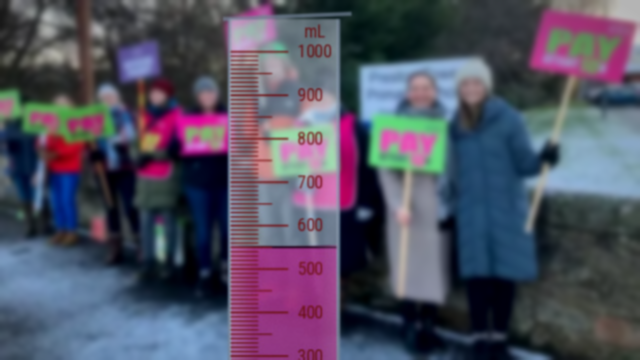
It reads 550,mL
